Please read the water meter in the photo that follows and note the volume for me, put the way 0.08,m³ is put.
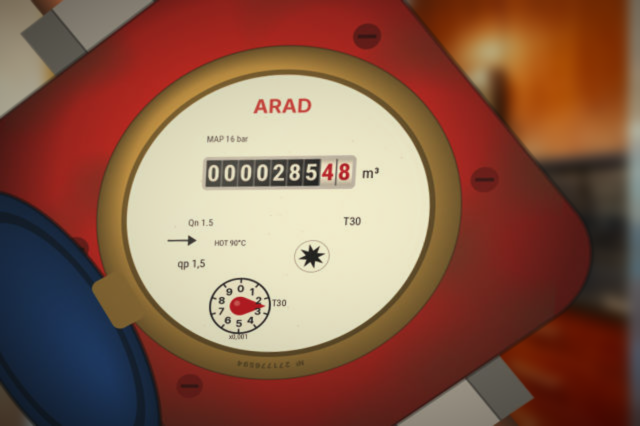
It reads 285.482,m³
